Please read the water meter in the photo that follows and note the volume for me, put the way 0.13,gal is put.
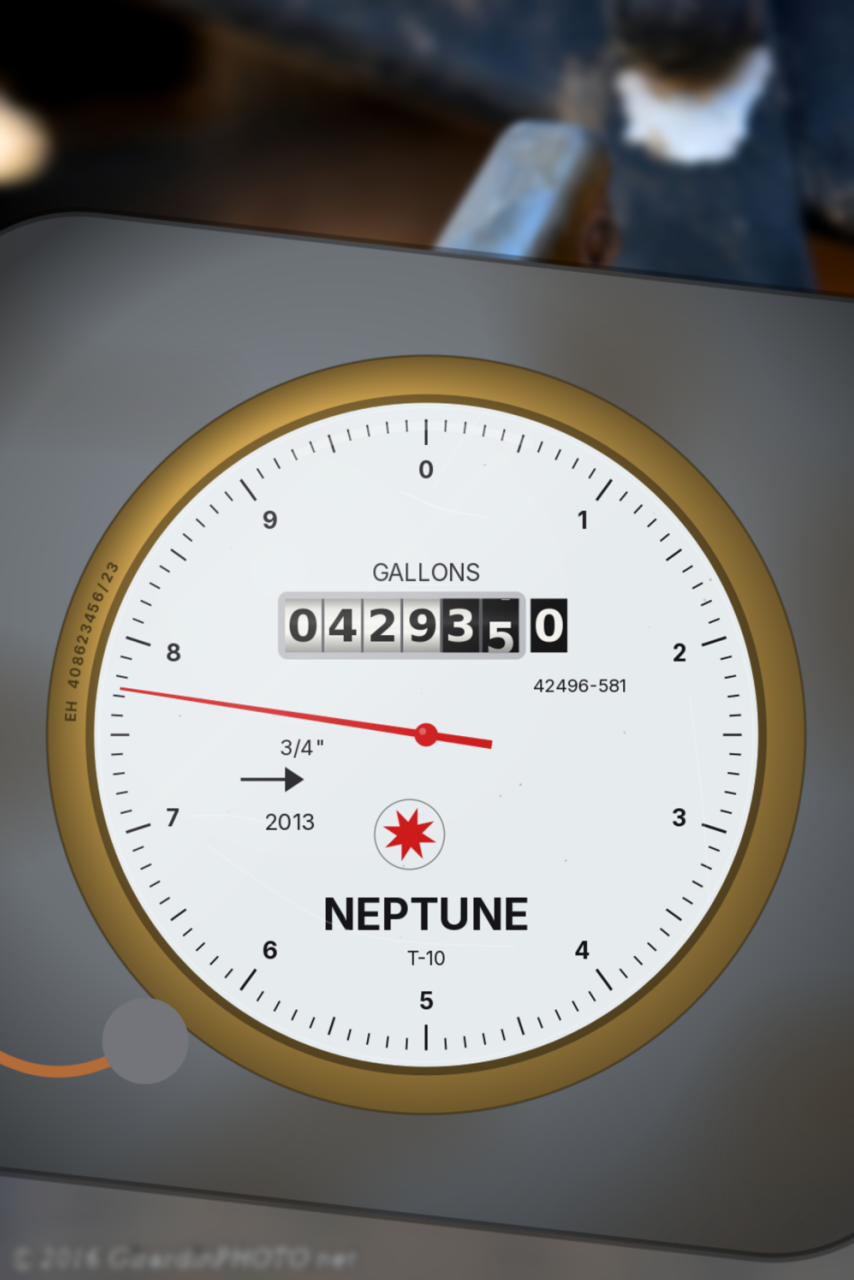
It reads 429347.7,gal
